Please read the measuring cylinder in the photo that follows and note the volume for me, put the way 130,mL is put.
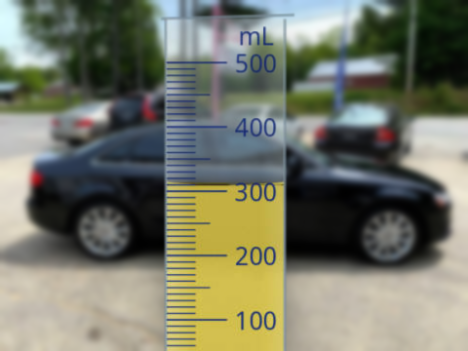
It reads 310,mL
